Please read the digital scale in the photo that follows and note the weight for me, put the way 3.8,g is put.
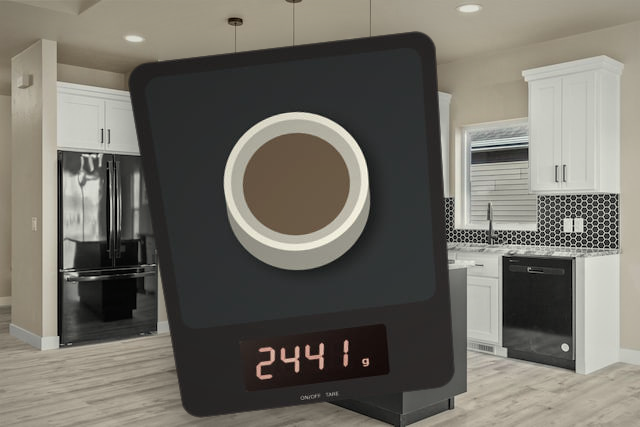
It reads 2441,g
